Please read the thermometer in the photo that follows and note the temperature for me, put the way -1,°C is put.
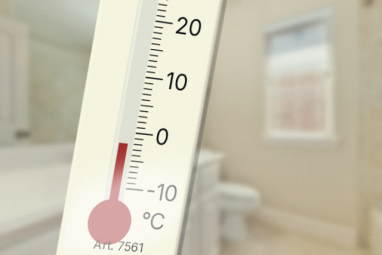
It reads -2,°C
